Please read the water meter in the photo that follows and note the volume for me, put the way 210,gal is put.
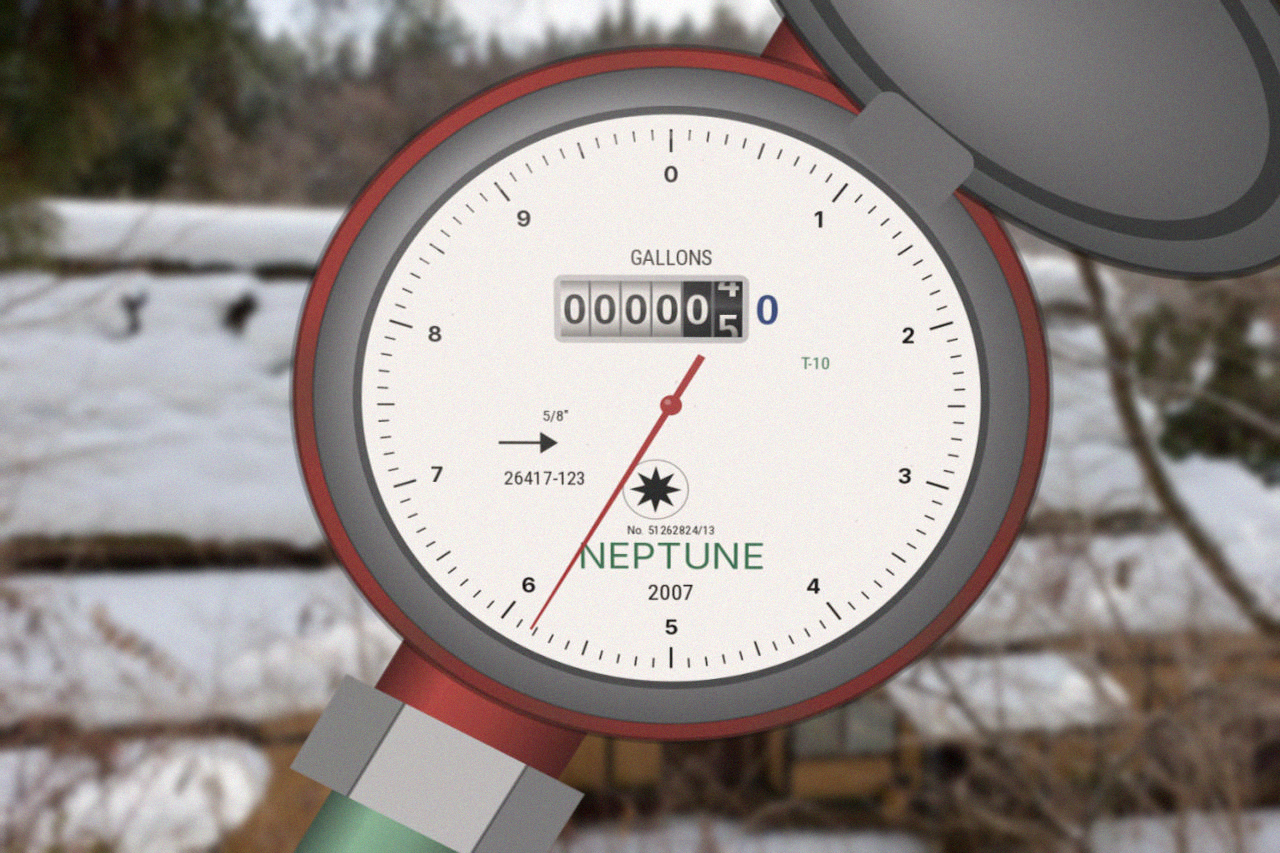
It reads 45.8,gal
